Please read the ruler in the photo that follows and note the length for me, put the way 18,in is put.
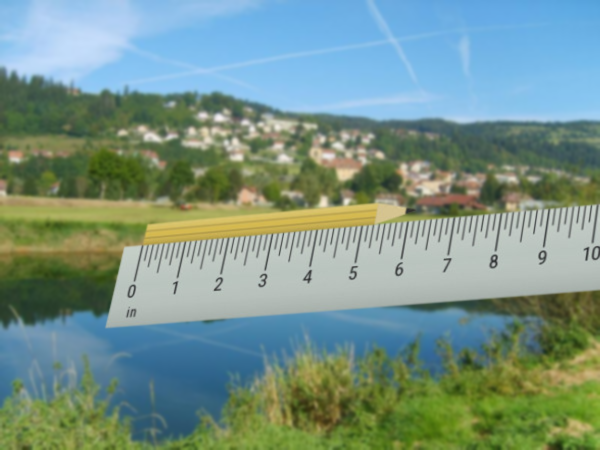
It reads 6.125,in
